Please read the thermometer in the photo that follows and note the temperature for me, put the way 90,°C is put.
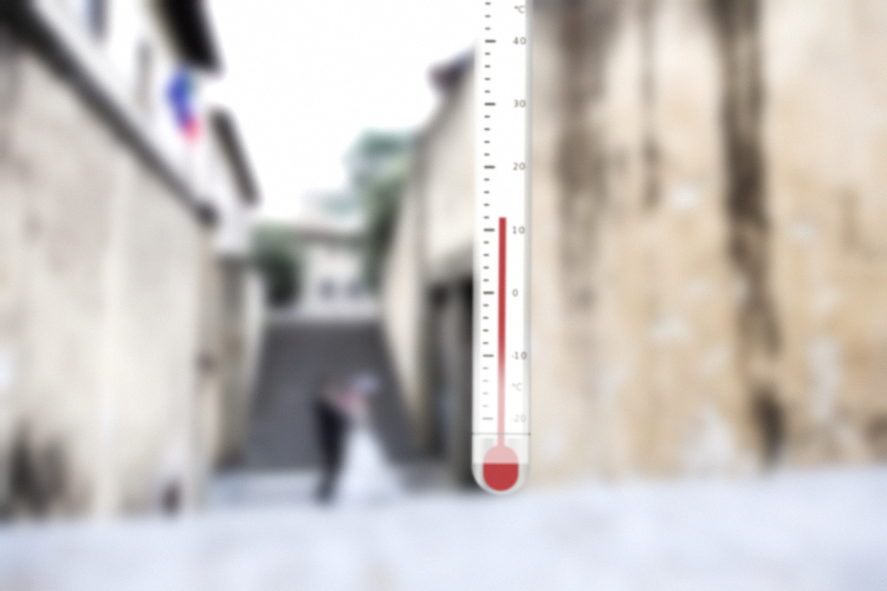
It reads 12,°C
